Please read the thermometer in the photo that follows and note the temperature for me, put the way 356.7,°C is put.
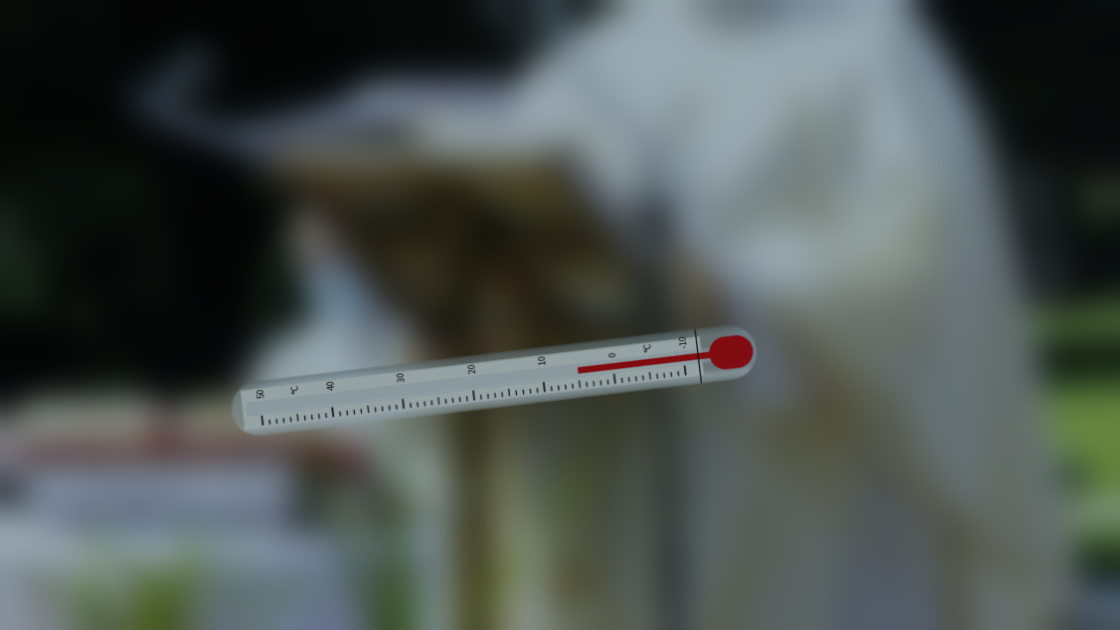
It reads 5,°C
